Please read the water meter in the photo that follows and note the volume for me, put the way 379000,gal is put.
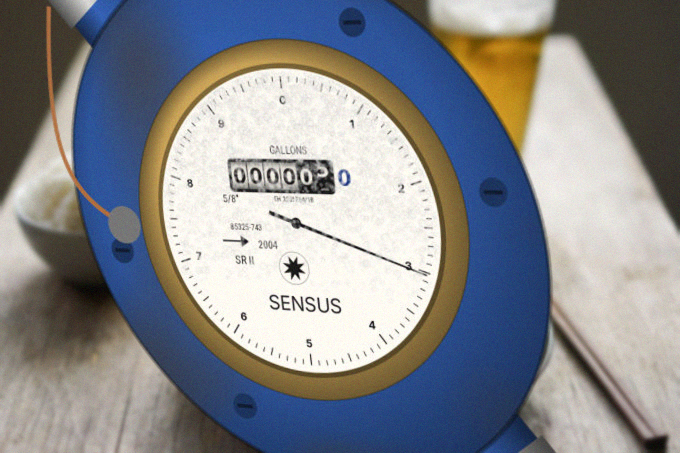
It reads 53.0,gal
